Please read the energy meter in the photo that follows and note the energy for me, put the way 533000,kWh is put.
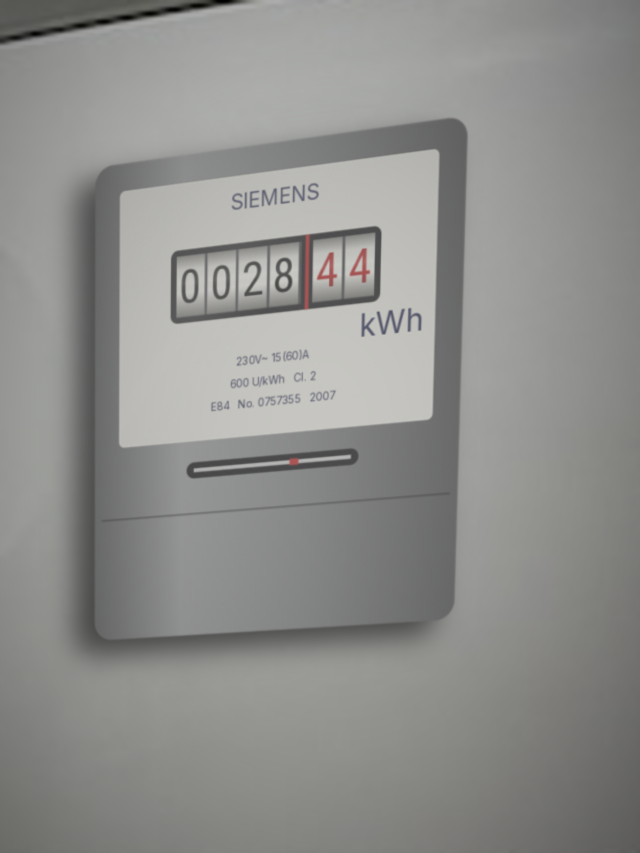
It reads 28.44,kWh
